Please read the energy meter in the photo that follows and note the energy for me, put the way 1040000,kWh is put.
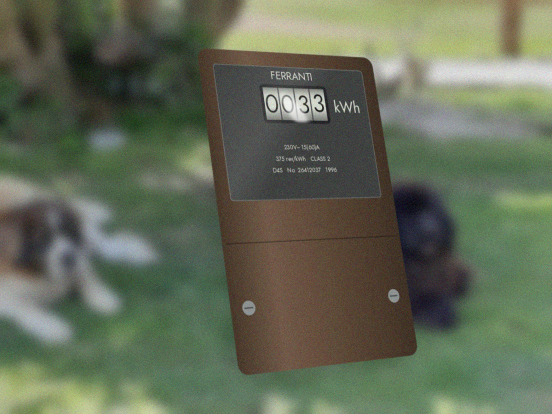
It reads 33,kWh
